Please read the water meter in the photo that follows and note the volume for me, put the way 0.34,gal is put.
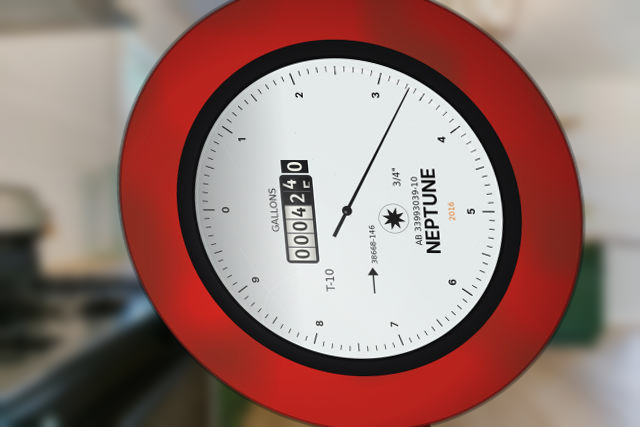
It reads 4243.3,gal
